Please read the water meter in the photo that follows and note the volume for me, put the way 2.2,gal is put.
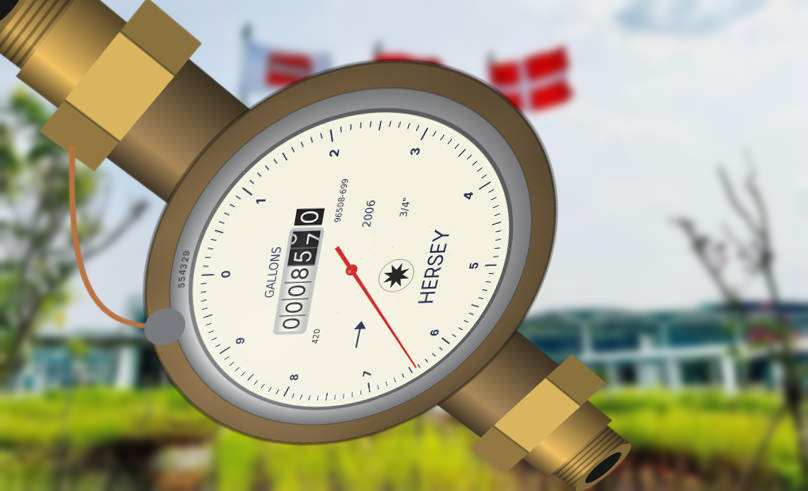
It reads 8566.4,gal
